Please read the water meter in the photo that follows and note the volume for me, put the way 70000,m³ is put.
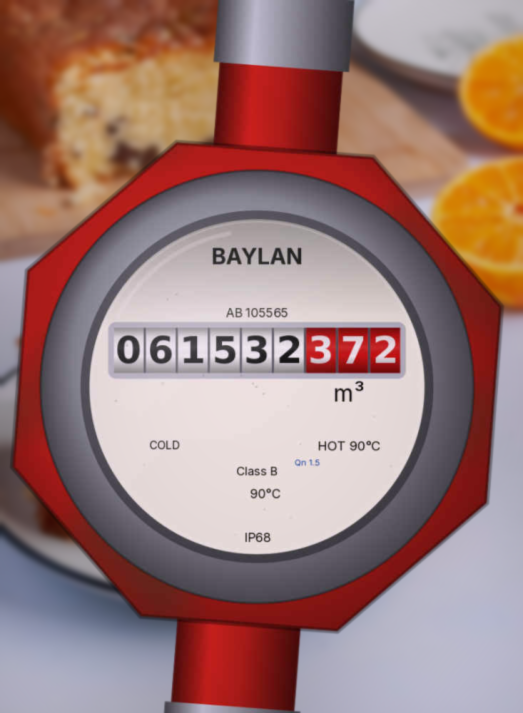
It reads 61532.372,m³
